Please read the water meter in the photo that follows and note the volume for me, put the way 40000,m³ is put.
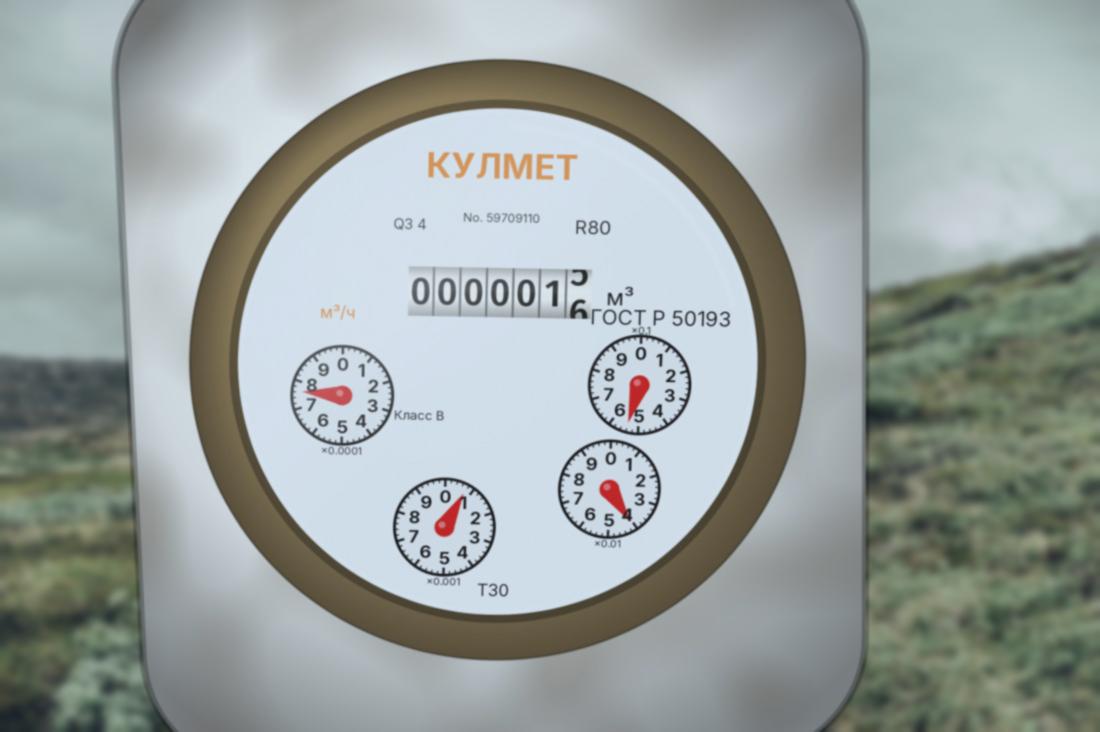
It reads 15.5407,m³
